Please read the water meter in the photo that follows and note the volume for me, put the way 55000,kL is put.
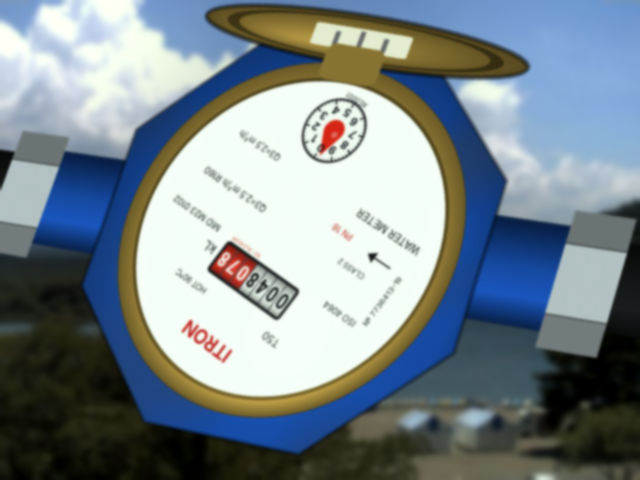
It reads 48.0779,kL
